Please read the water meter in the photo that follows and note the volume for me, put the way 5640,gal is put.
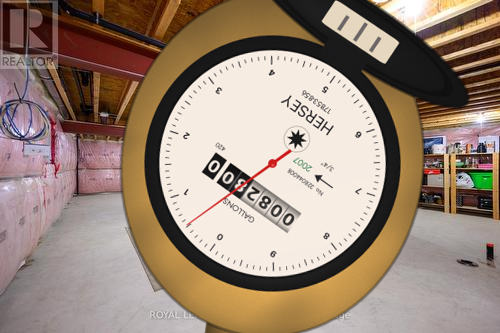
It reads 82800.5,gal
